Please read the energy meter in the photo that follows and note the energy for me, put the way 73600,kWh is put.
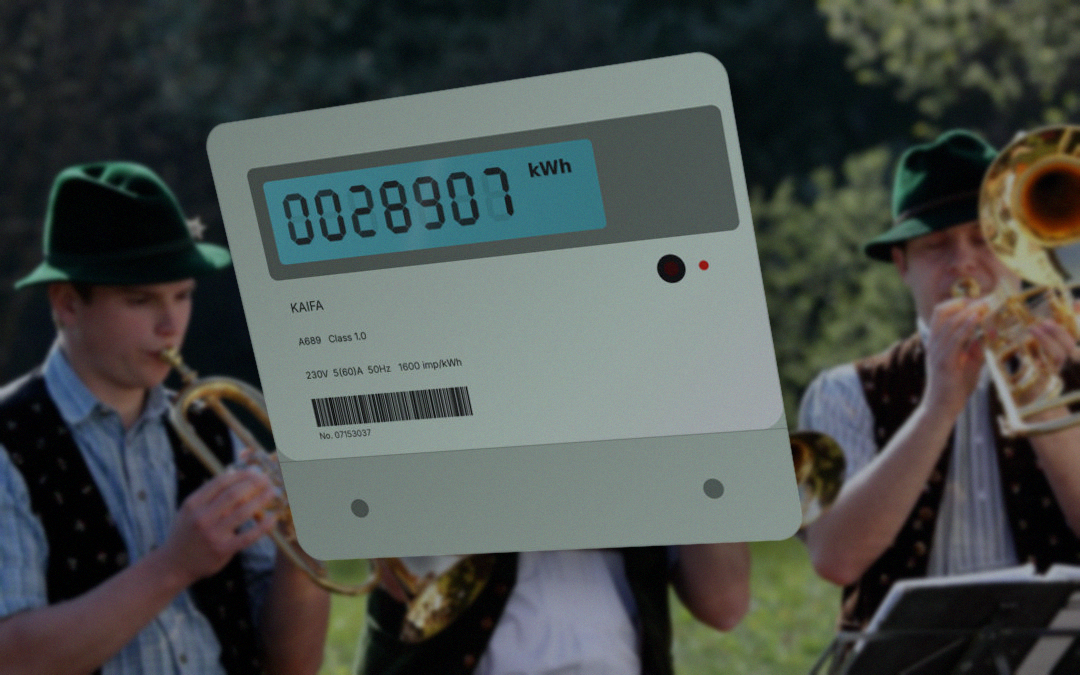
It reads 28907,kWh
